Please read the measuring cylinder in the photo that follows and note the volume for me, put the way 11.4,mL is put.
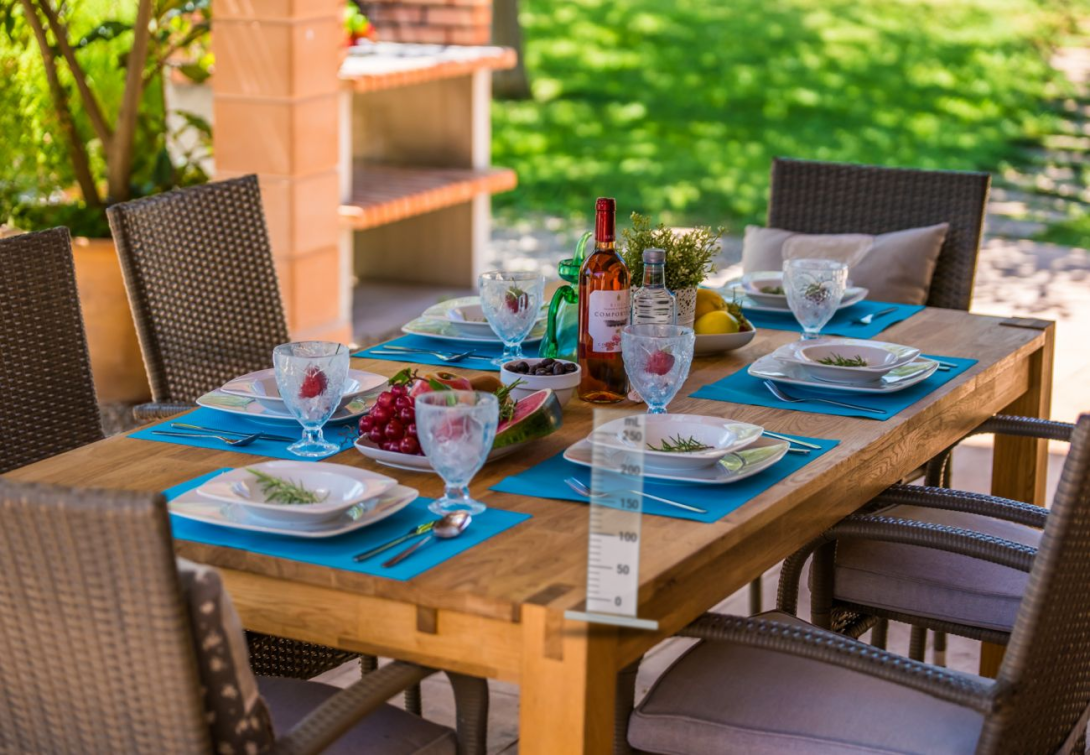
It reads 100,mL
